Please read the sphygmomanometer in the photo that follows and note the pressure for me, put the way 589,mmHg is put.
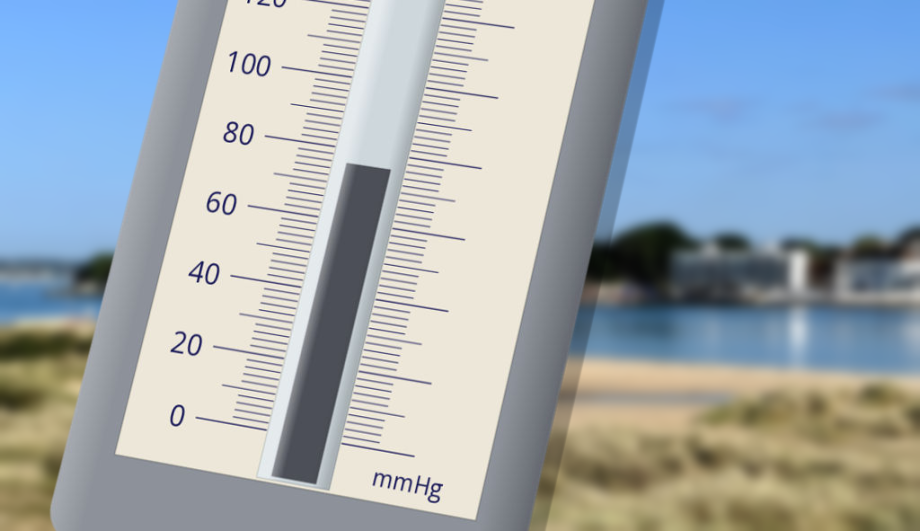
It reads 76,mmHg
